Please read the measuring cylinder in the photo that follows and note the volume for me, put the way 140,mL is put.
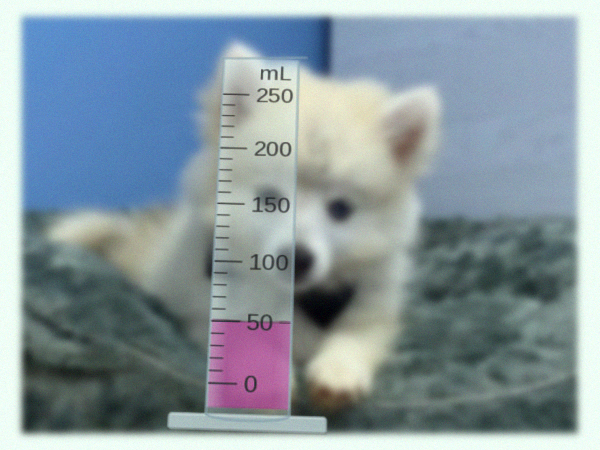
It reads 50,mL
